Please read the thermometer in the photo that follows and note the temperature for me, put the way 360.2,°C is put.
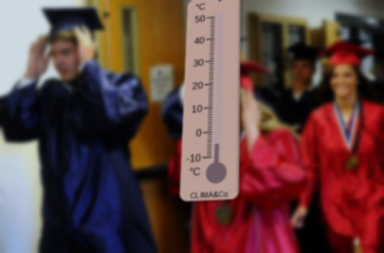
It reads -5,°C
